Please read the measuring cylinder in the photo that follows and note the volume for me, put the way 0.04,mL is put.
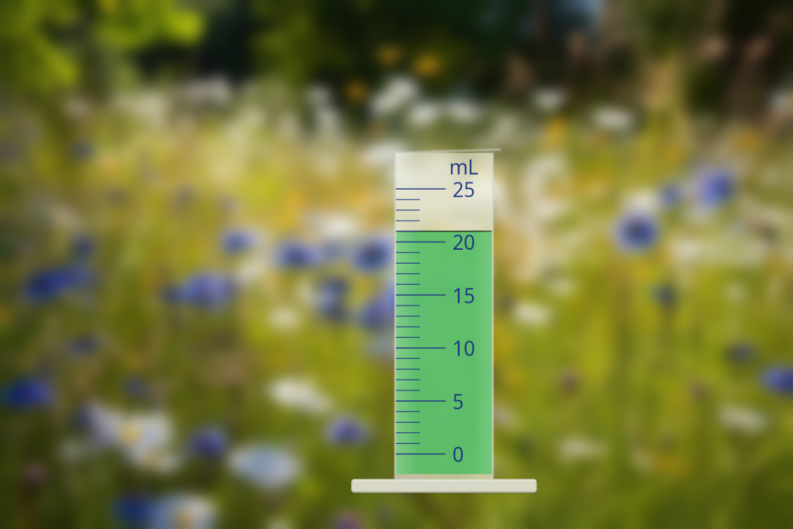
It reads 21,mL
